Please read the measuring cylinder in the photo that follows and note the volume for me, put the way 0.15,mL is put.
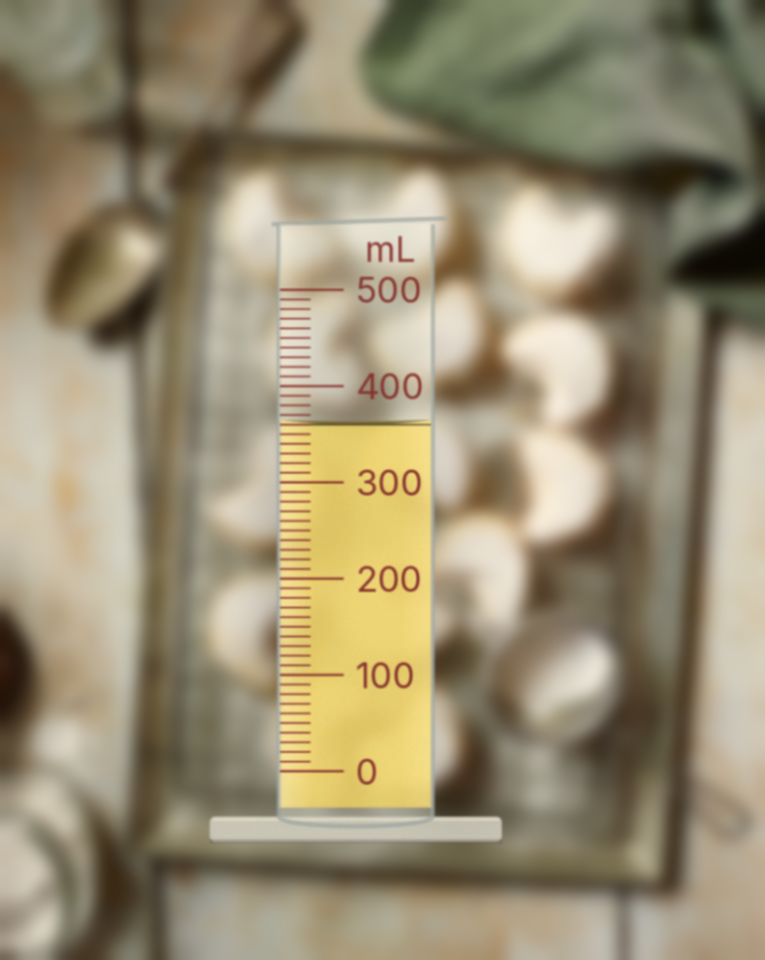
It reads 360,mL
